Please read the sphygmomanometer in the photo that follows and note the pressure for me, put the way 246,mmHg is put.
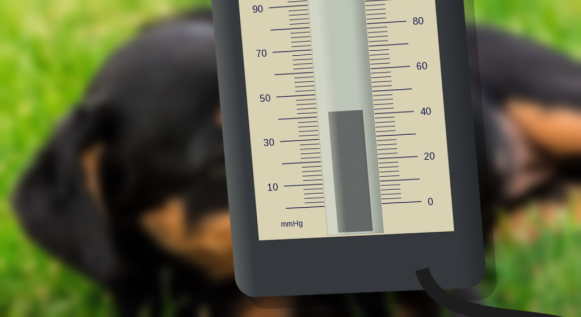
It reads 42,mmHg
